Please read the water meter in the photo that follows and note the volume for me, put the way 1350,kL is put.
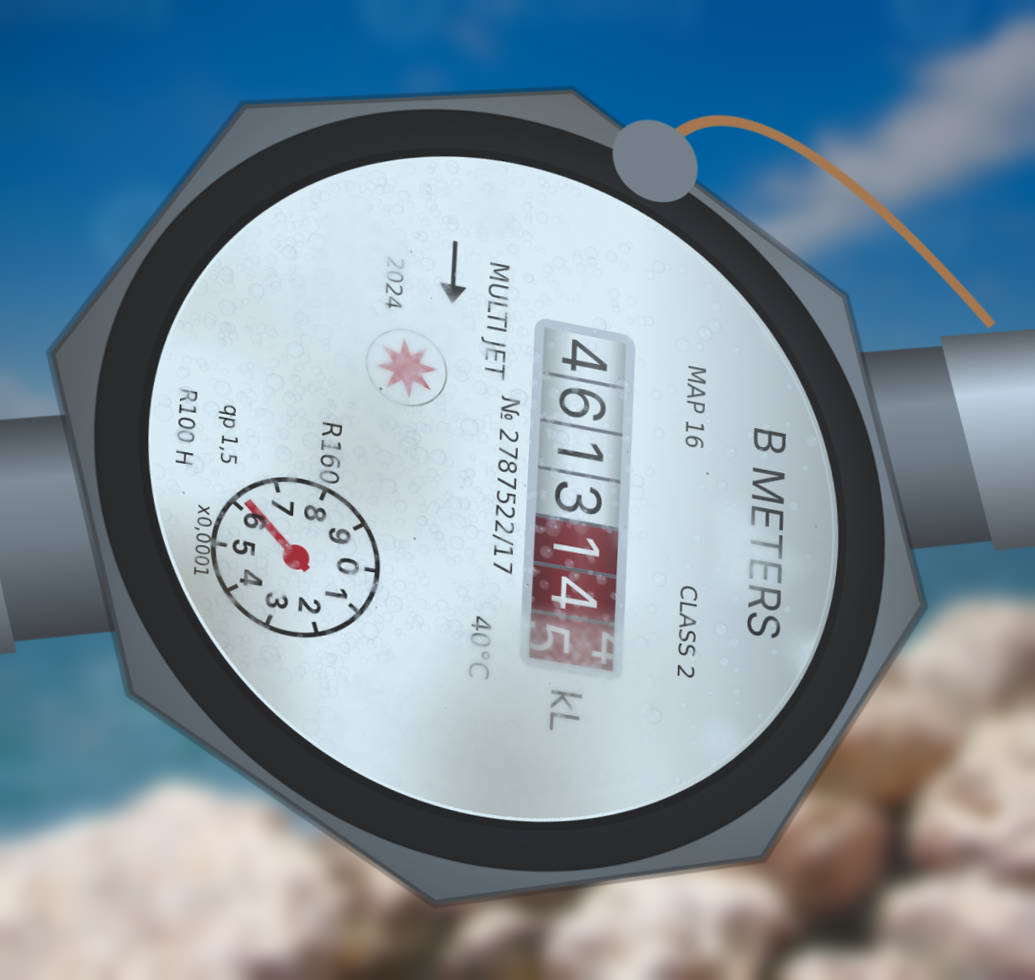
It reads 4613.1446,kL
